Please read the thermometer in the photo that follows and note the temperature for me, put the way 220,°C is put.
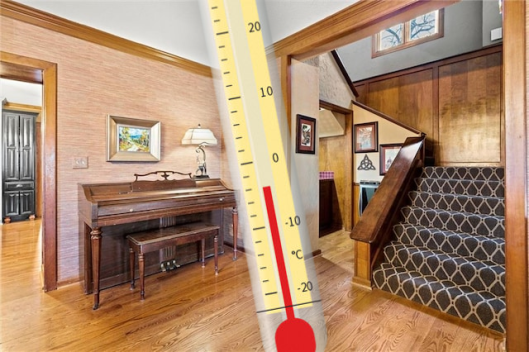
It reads -4,°C
